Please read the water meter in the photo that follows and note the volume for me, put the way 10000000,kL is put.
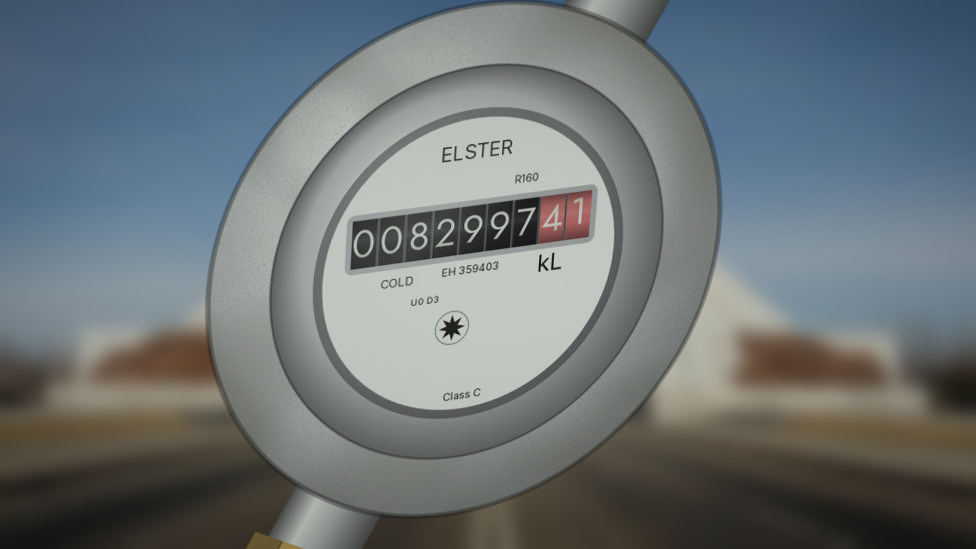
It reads 82997.41,kL
